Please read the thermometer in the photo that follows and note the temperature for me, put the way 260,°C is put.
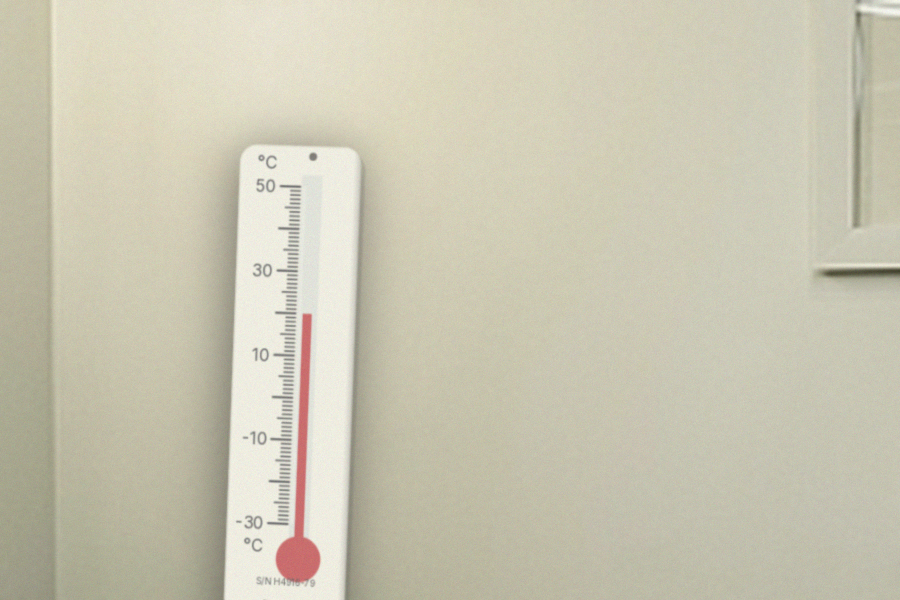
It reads 20,°C
